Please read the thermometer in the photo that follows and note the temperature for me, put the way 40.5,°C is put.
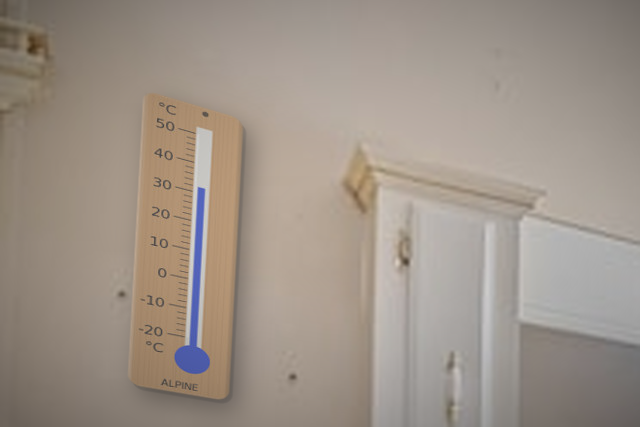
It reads 32,°C
